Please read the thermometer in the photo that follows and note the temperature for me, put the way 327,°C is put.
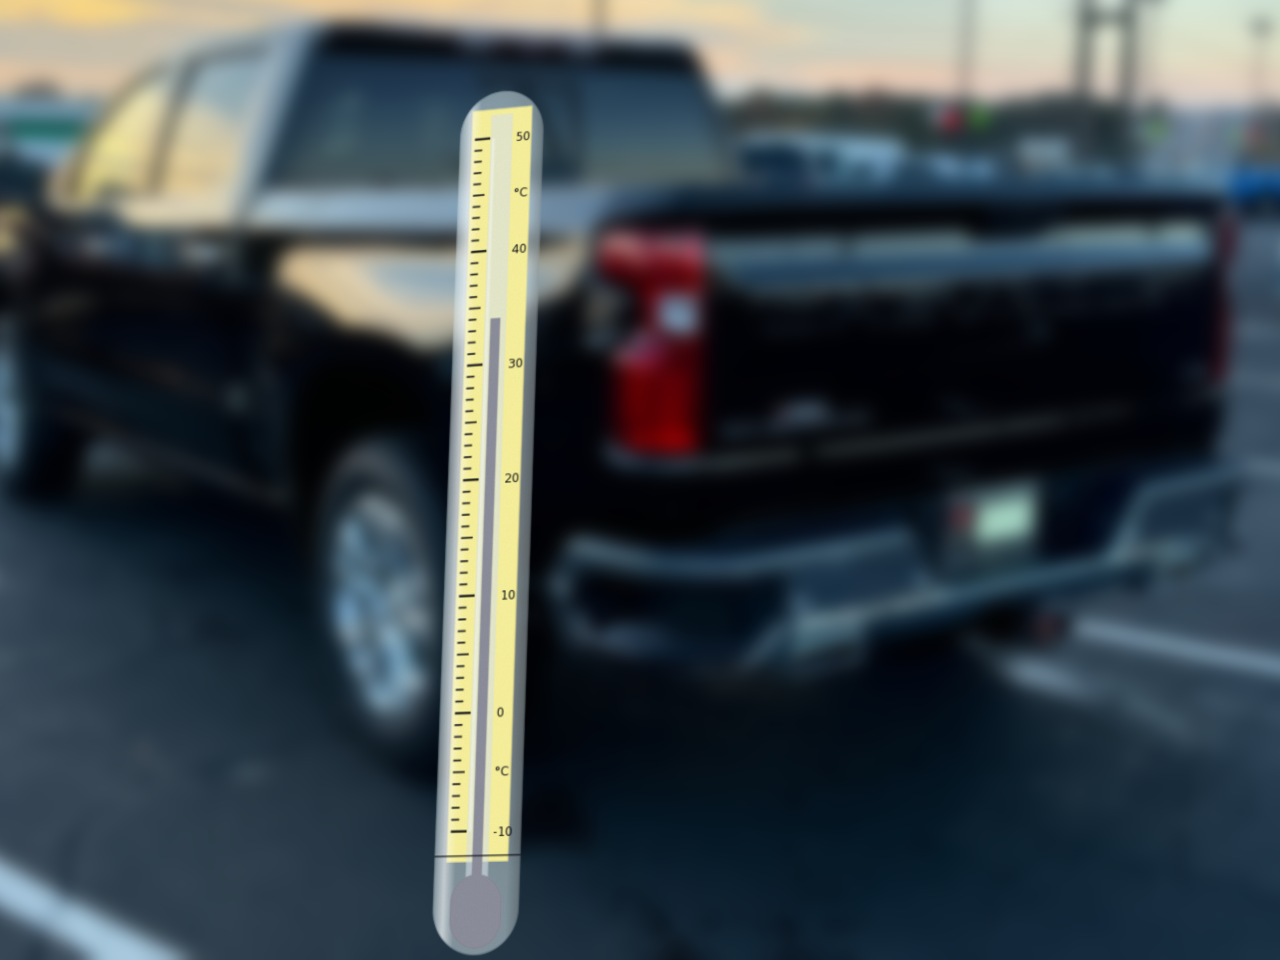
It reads 34,°C
